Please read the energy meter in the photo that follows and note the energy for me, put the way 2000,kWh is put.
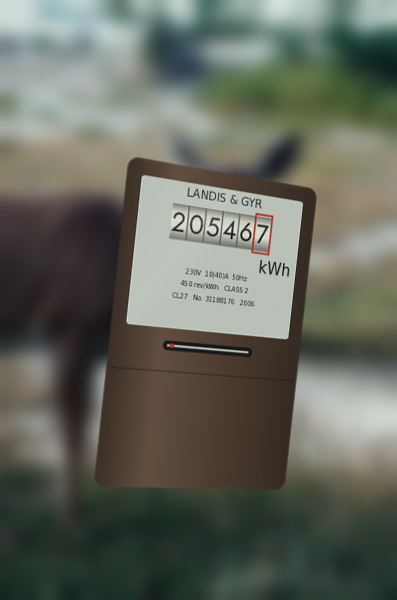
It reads 20546.7,kWh
